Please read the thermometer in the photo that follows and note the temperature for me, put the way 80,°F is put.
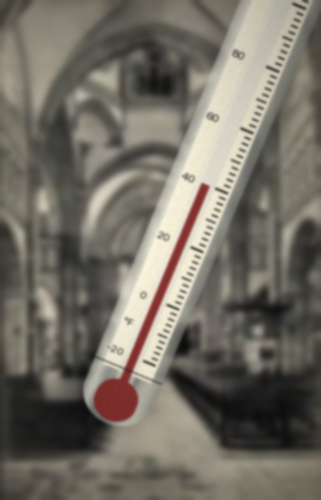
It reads 40,°F
